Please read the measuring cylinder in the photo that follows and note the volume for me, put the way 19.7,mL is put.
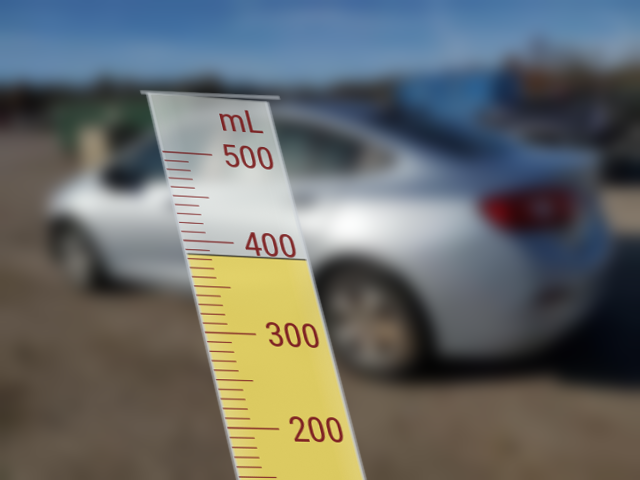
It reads 385,mL
